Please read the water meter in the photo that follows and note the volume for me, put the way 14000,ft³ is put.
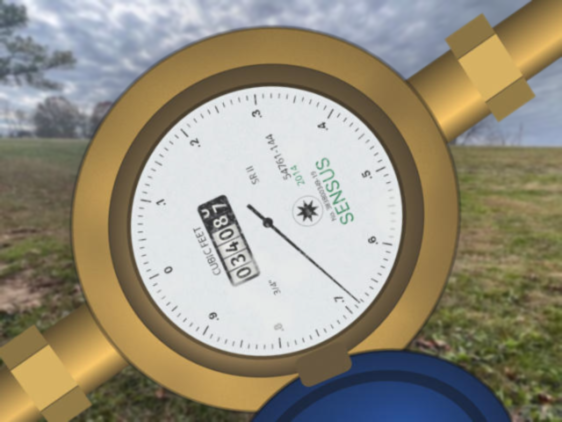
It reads 34086.68,ft³
